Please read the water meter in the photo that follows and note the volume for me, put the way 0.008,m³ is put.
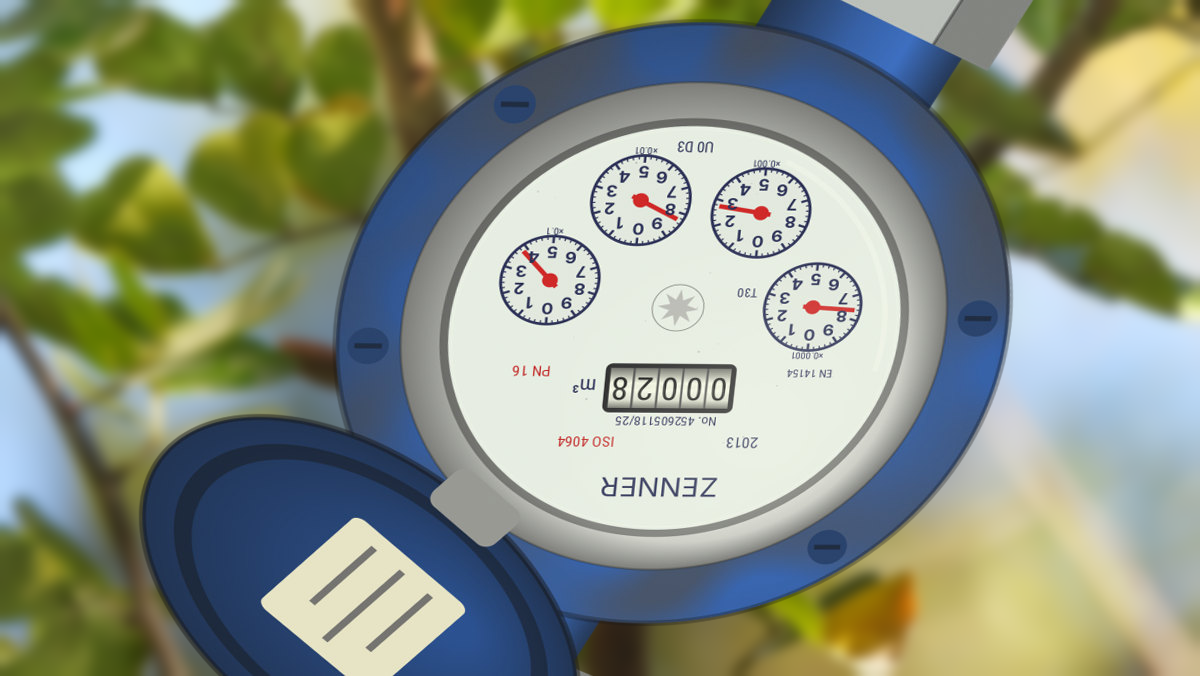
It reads 28.3827,m³
